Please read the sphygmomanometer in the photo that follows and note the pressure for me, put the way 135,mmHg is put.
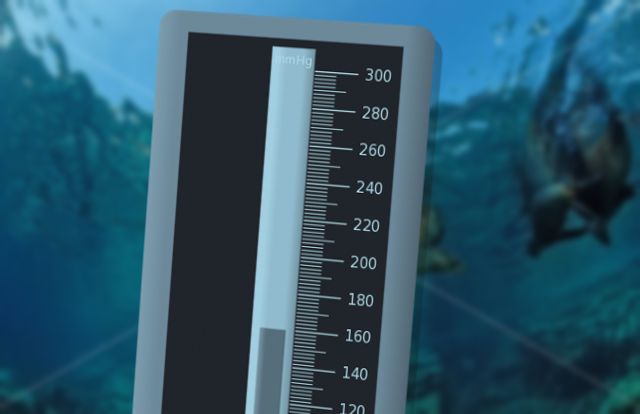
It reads 160,mmHg
